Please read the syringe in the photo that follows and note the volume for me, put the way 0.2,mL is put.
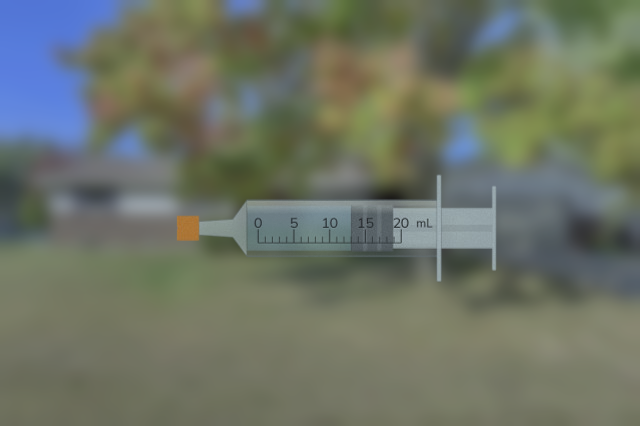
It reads 13,mL
